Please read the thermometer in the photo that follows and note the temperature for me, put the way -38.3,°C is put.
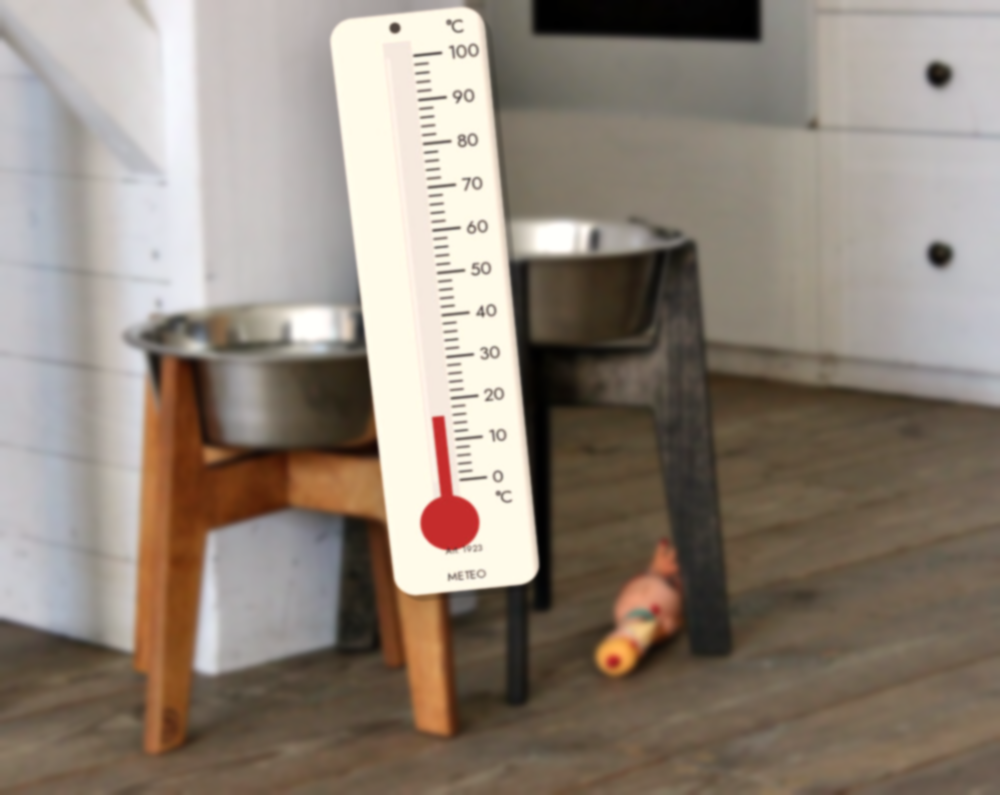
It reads 16,°C
